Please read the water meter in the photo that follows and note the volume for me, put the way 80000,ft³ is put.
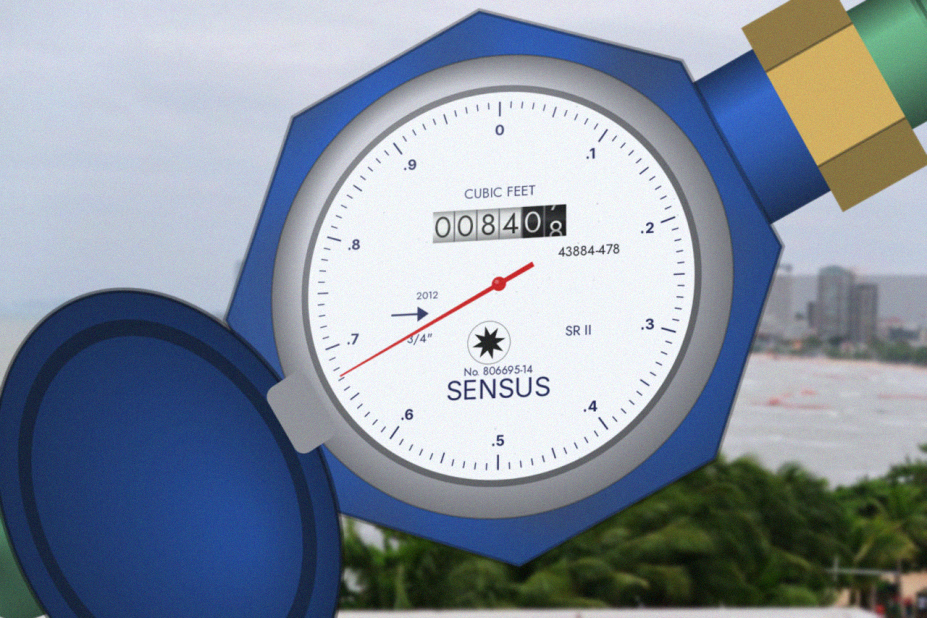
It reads 8407.67,ft³
